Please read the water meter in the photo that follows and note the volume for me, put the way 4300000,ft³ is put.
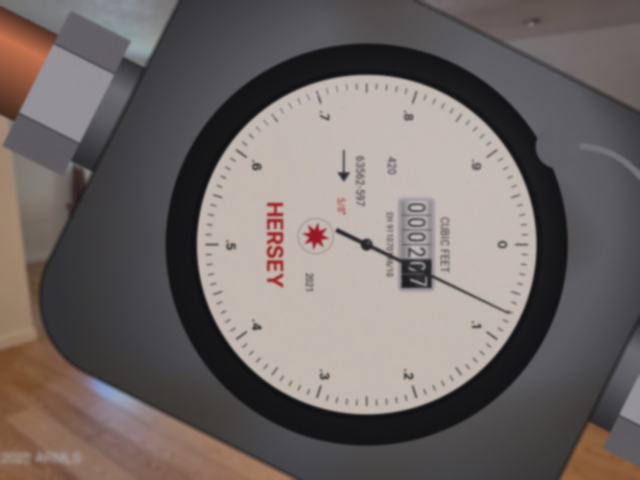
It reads 207.07,ft³
